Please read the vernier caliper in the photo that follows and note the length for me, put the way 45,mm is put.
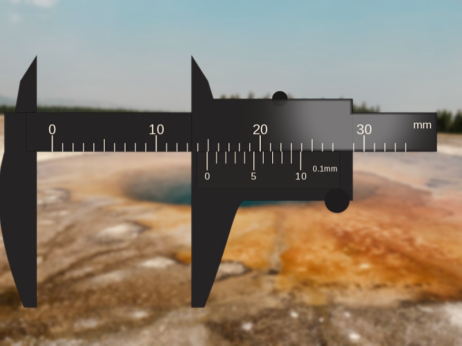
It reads 14.9,mm
